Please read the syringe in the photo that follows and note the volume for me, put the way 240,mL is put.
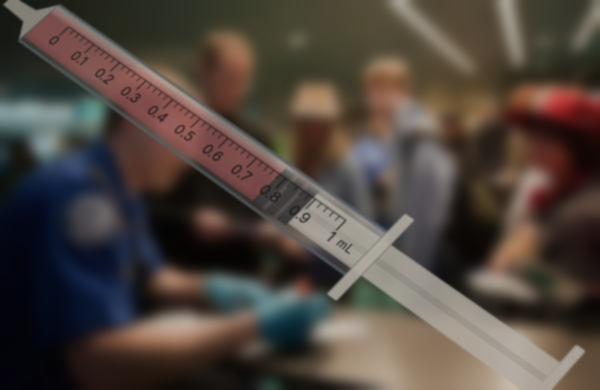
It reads 0.78,mL
